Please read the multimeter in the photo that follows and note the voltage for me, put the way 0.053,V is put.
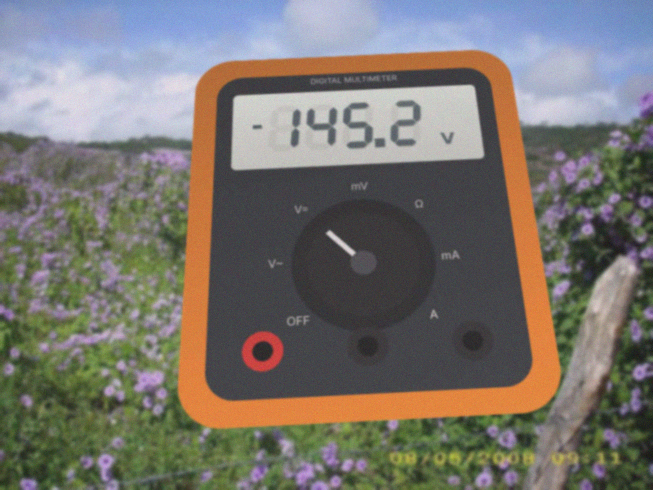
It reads -145.2,V
